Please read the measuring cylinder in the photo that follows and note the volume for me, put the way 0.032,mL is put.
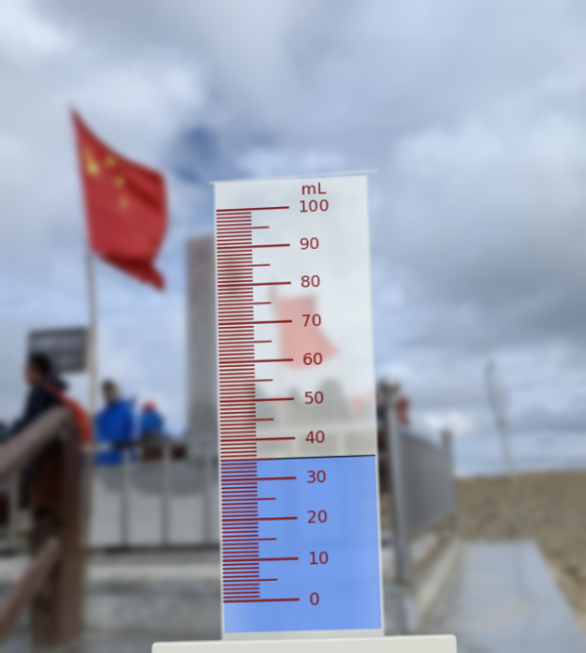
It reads 35,mL
